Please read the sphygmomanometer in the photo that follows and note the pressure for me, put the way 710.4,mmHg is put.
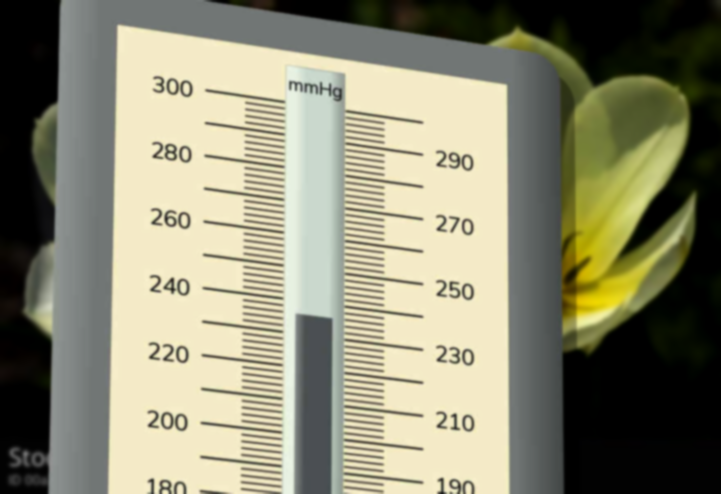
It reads 236,mmHg
